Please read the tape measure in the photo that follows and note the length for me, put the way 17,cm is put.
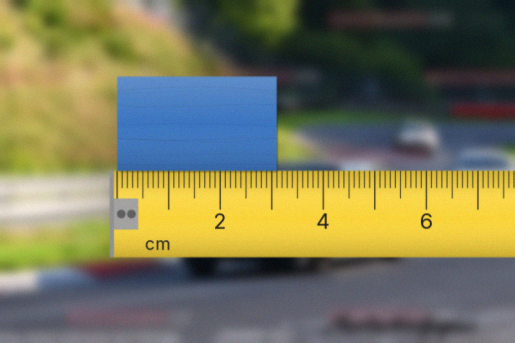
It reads 3.1,cm
